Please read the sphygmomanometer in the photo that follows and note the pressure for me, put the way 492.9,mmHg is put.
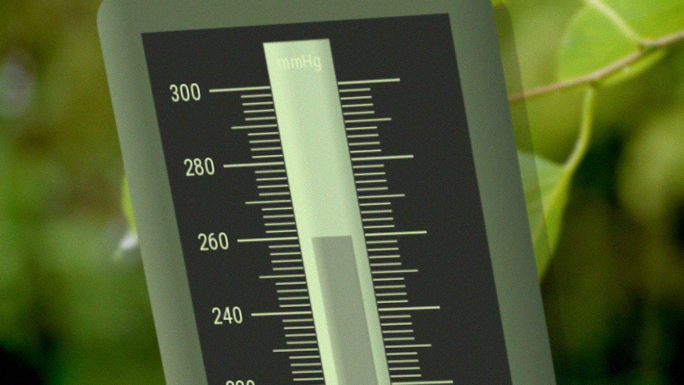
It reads 260,mmHg
